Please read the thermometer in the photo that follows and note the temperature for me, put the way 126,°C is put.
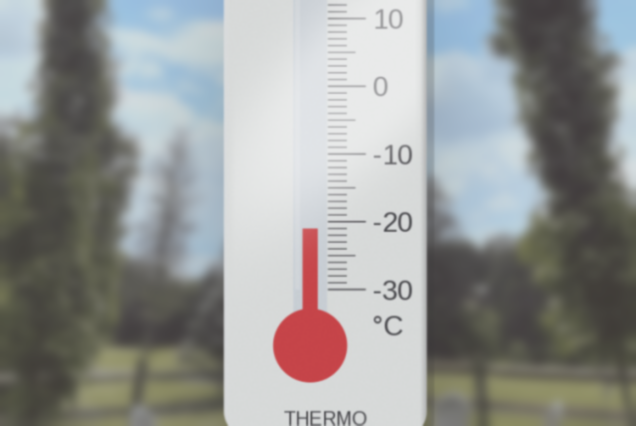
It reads -21,°C
